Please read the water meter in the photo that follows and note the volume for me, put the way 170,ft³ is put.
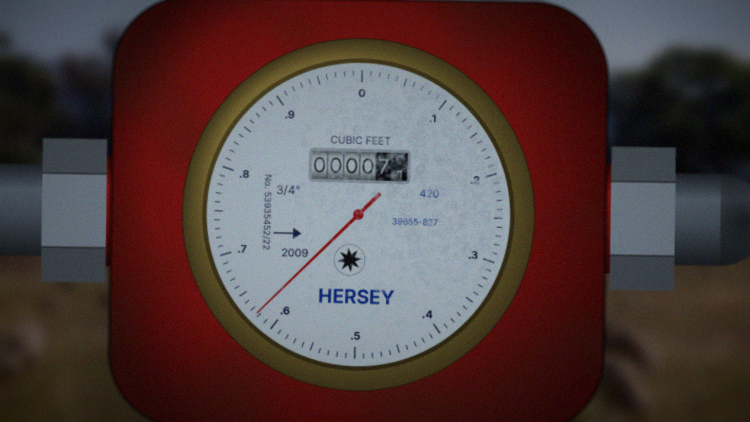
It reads 70.62,ft³
